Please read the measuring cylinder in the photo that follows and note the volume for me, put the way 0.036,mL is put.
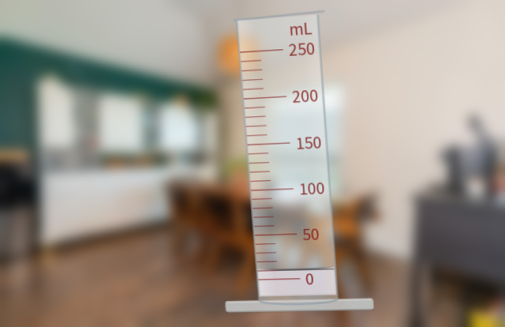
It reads 10,mL
